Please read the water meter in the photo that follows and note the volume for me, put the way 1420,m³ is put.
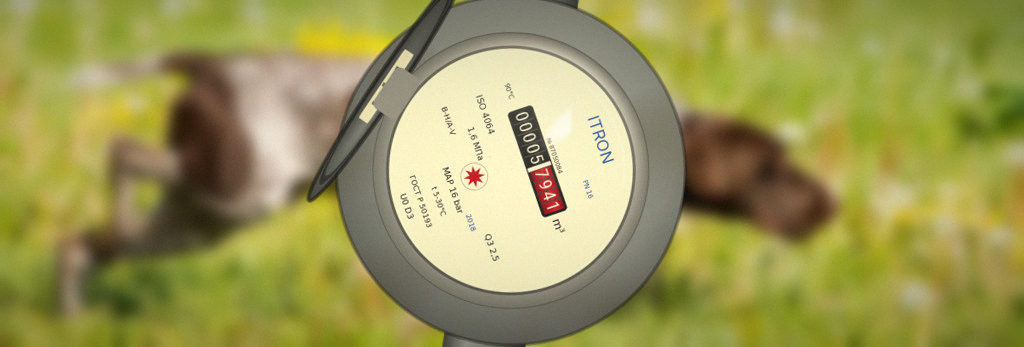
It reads 5.7941,m³
